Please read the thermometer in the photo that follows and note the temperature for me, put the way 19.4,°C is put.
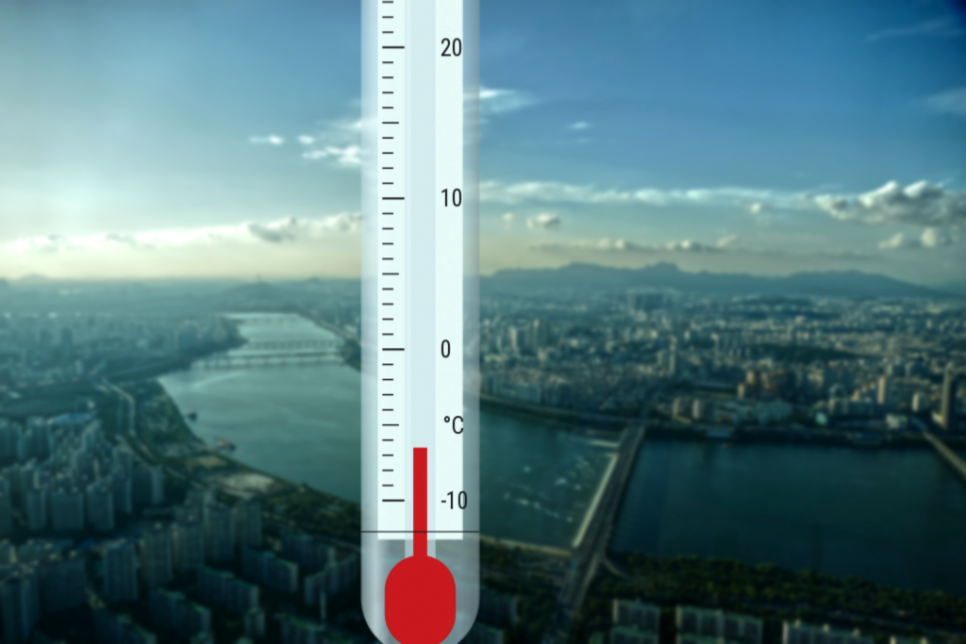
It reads -6.5,°C
